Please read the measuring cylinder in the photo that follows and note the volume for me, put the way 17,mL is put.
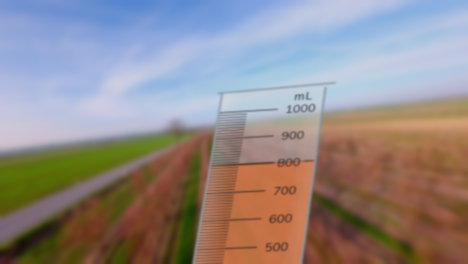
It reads 800,mL
